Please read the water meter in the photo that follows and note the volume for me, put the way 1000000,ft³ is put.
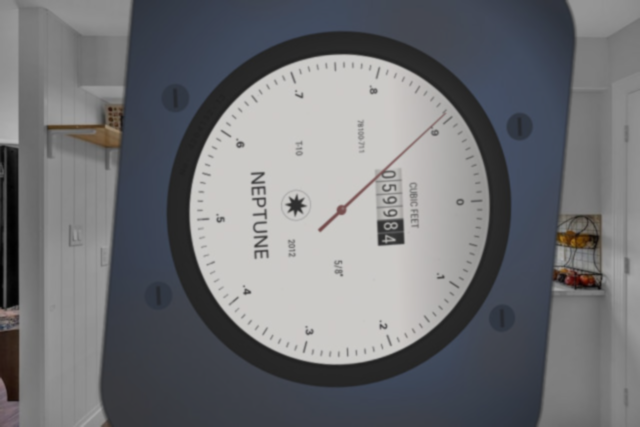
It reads 59983.89,ft³
